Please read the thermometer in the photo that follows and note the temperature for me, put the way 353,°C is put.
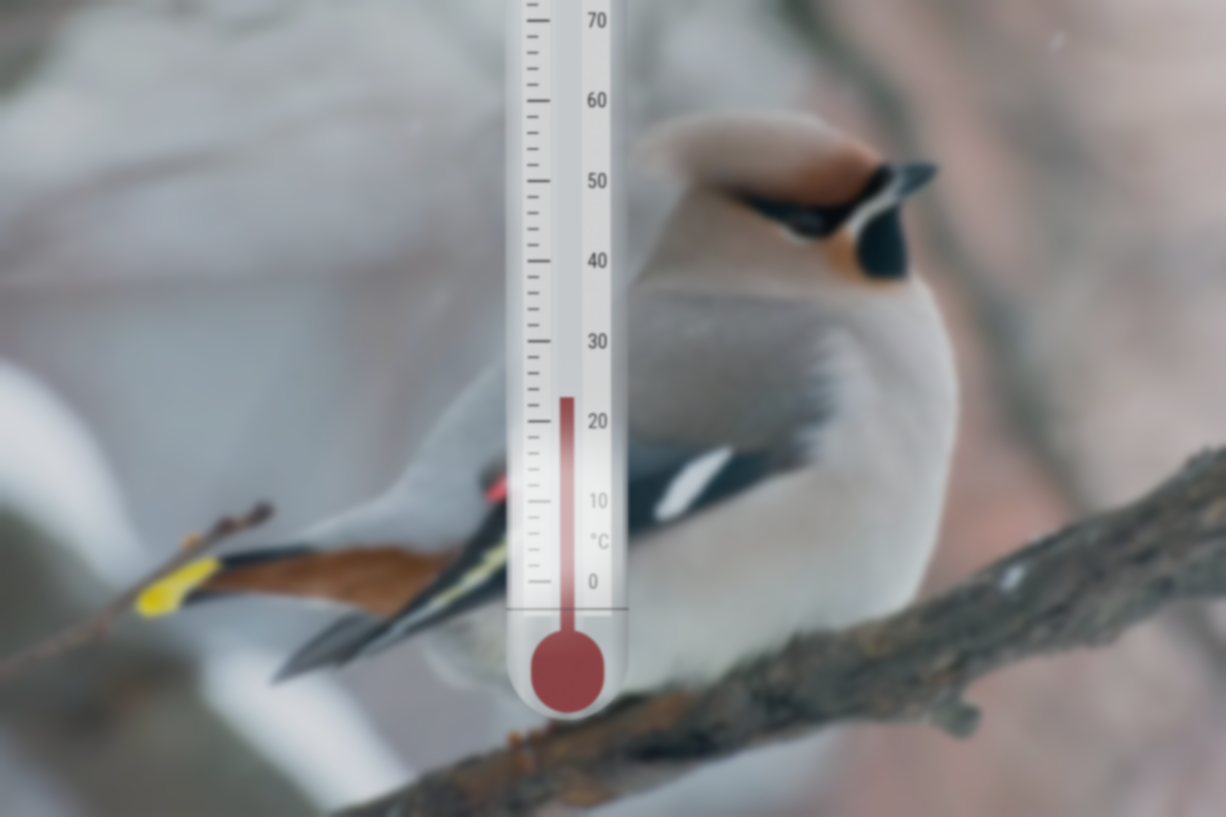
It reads 23,°C
